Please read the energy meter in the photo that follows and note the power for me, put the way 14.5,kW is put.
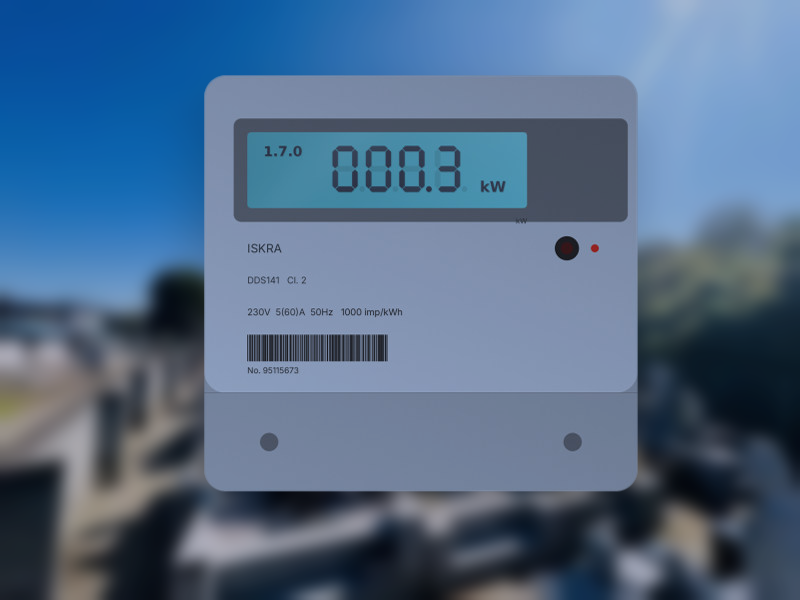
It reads 0.3,kW
